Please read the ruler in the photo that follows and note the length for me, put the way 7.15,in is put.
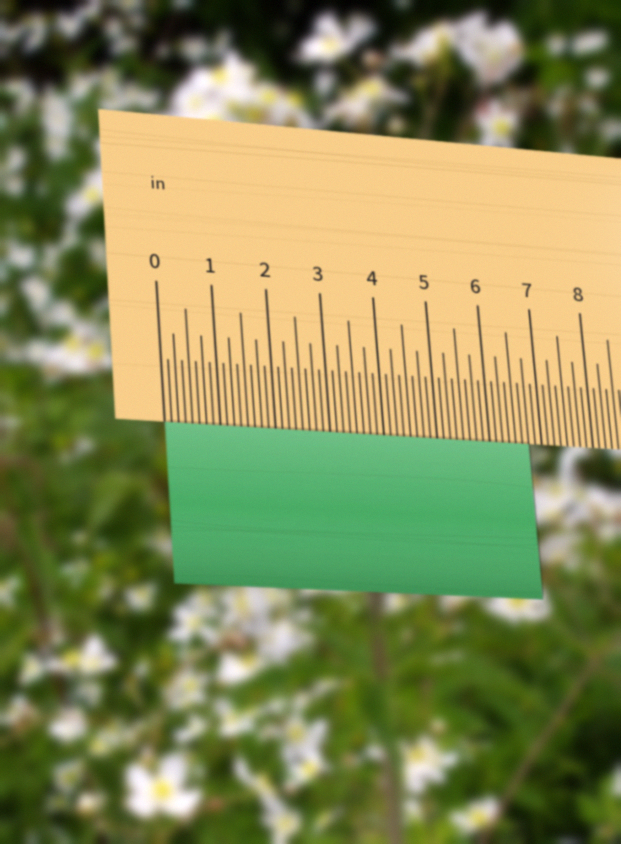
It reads 6.75,in
